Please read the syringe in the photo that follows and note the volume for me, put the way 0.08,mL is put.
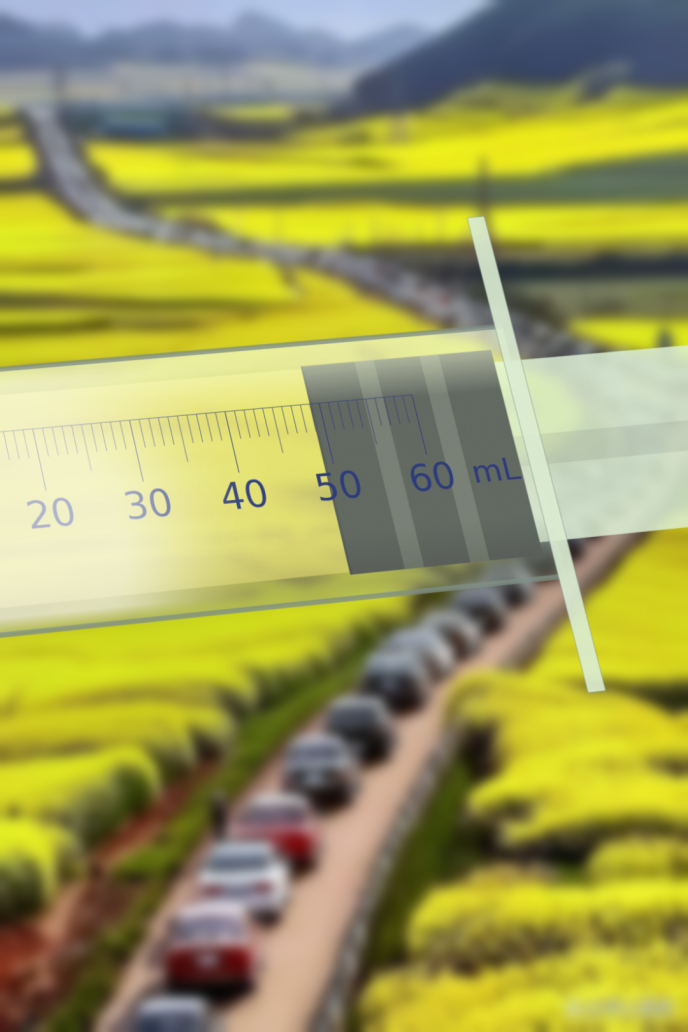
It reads 49,mL
